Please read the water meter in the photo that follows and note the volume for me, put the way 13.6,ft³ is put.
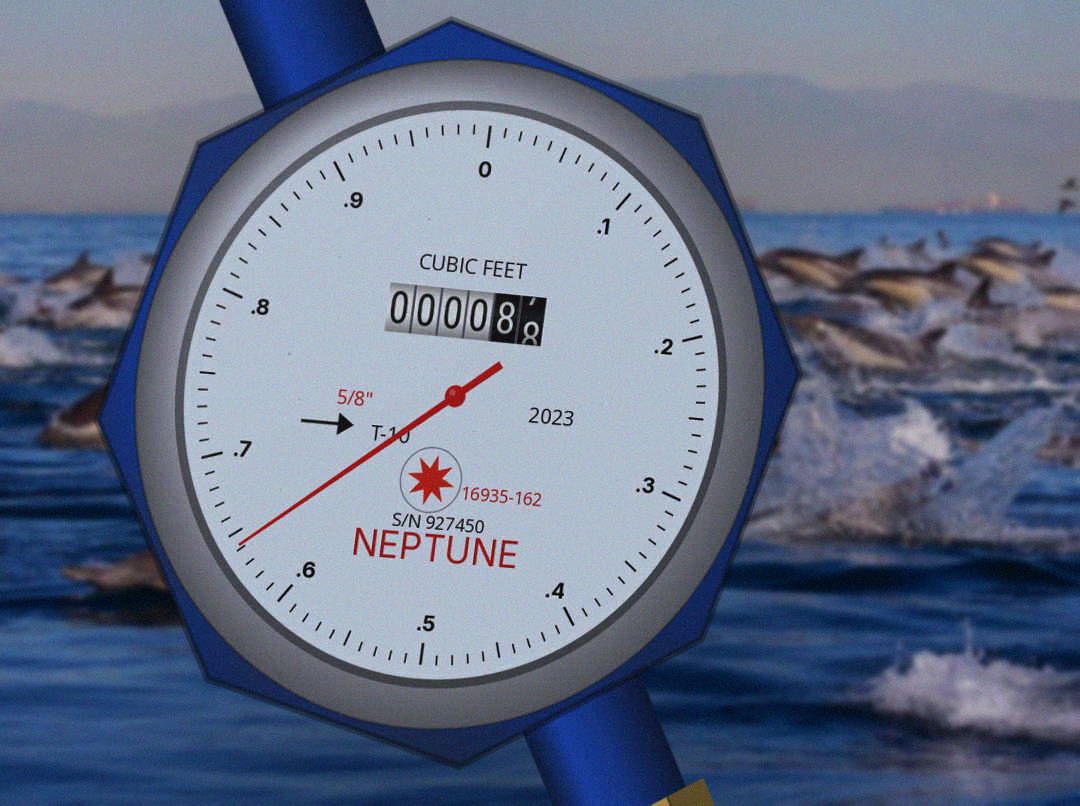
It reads 87.64,ft³
